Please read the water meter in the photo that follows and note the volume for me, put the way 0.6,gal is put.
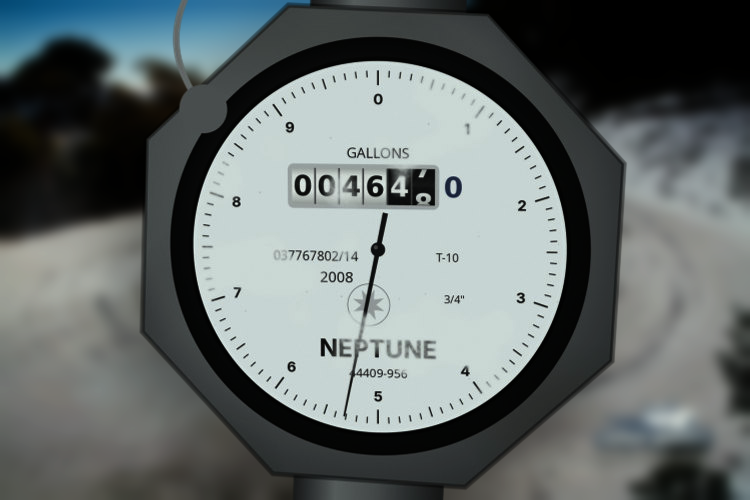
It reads 46475.3,gal
